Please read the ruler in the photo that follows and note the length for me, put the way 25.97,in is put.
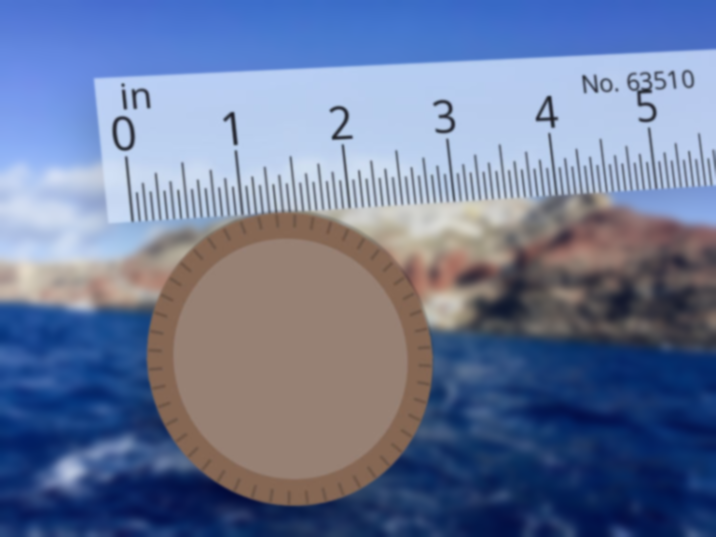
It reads 2.625,in
